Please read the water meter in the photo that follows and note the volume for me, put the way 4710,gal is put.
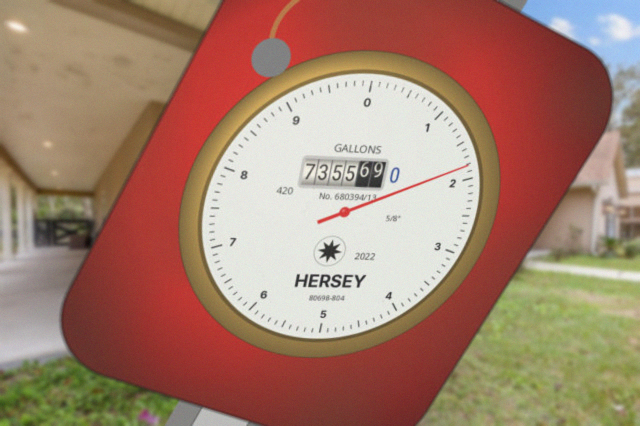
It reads 7355691.8,gal
